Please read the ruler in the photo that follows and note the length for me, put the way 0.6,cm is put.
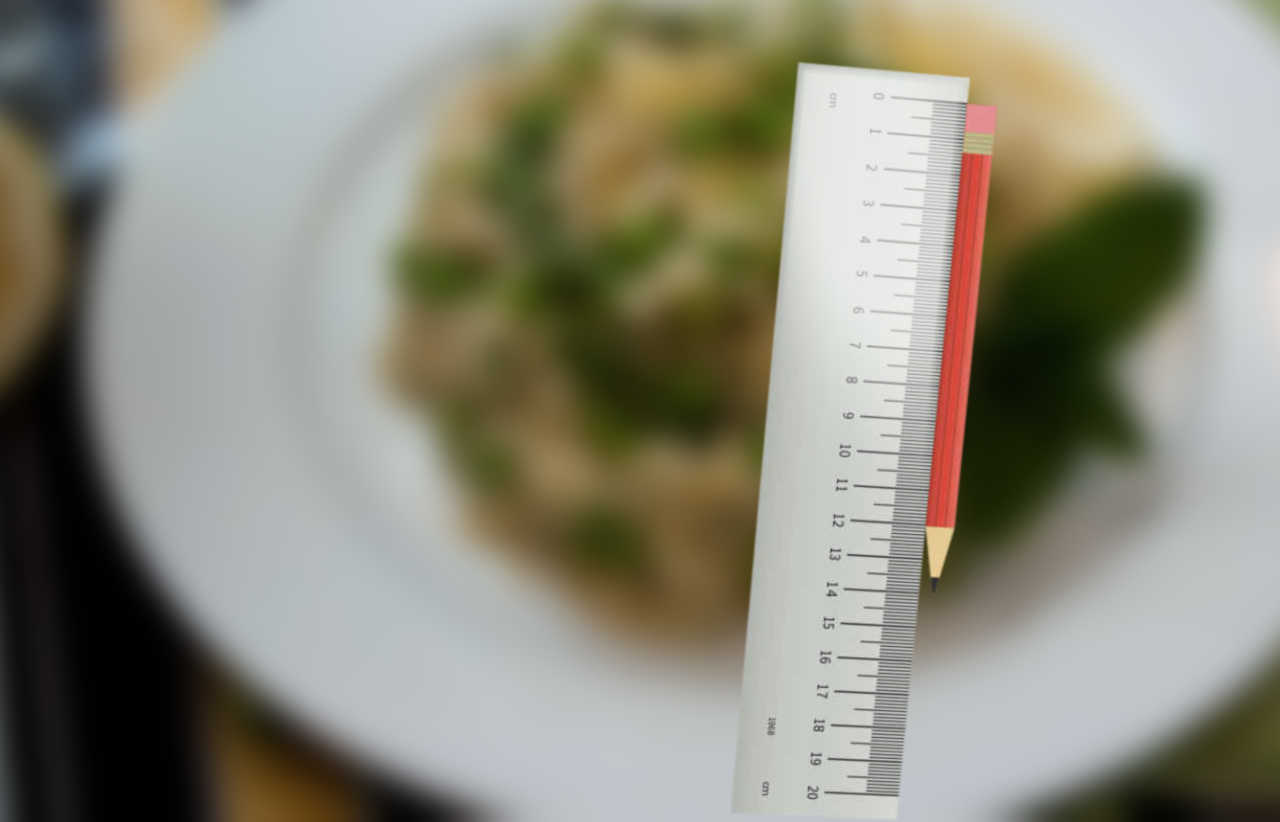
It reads 14,cm
